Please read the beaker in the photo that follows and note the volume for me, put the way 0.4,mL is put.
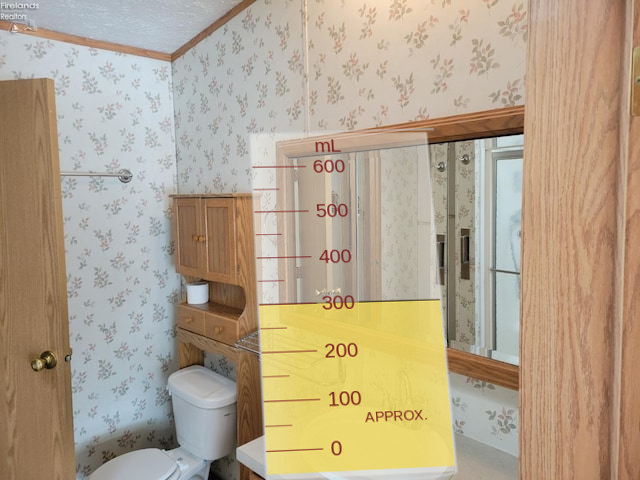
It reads 300,mL
